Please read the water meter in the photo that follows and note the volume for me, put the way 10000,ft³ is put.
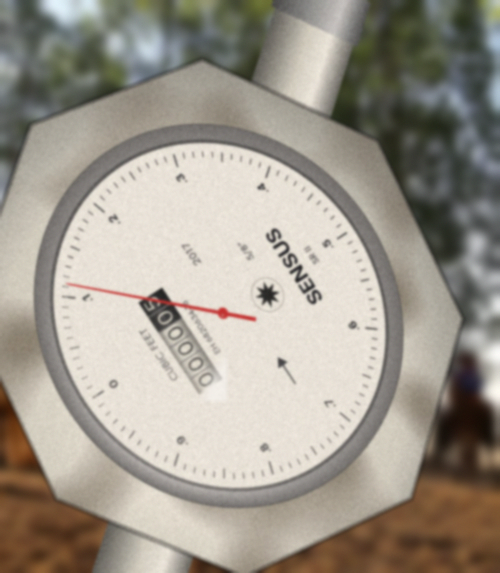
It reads 5.11,ft³
